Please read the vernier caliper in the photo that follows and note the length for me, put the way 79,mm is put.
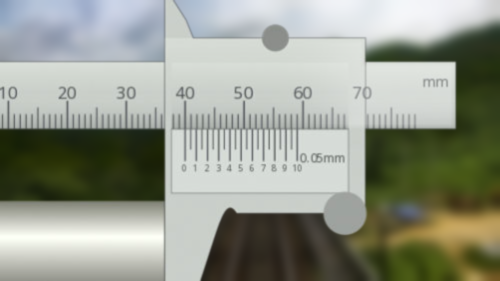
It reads 40.0,mm
